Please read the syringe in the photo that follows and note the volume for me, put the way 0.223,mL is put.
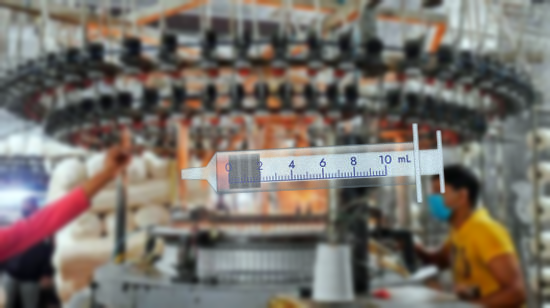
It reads 0,mL
